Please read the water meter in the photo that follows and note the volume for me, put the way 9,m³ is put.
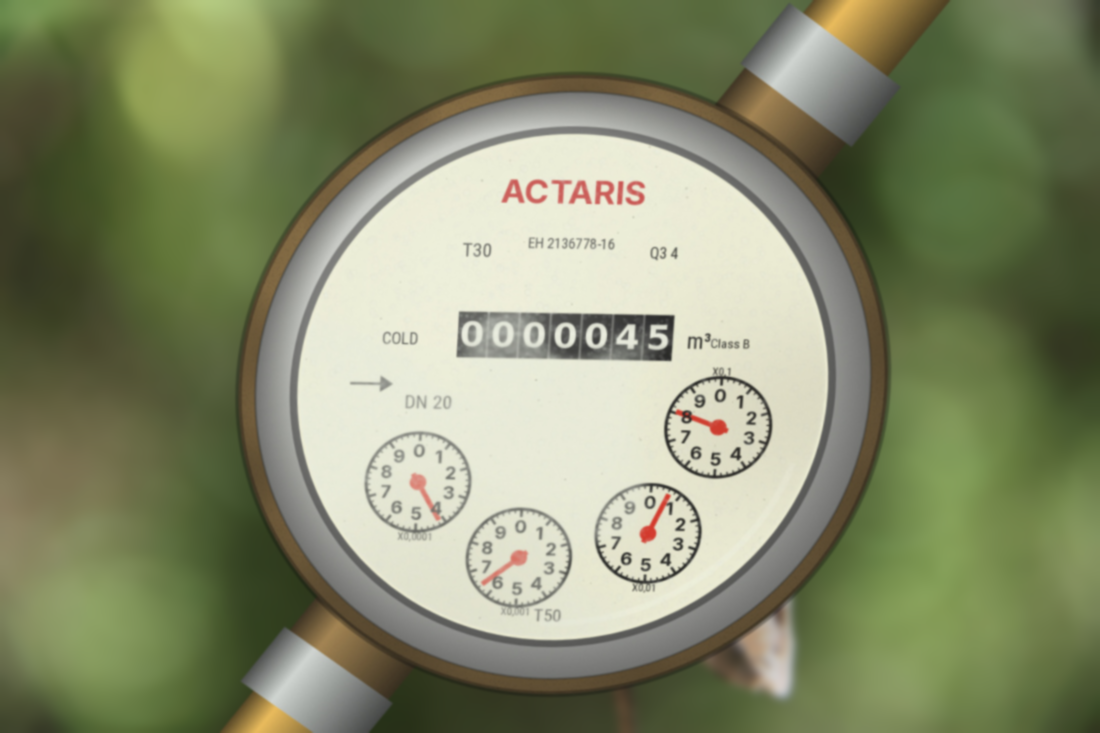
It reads 45.8064,m³
